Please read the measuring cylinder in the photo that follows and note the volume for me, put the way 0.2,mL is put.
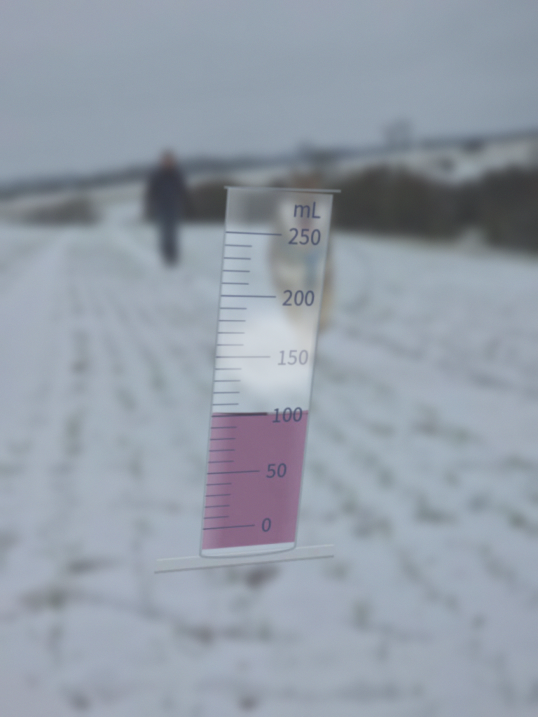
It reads 100,mL
